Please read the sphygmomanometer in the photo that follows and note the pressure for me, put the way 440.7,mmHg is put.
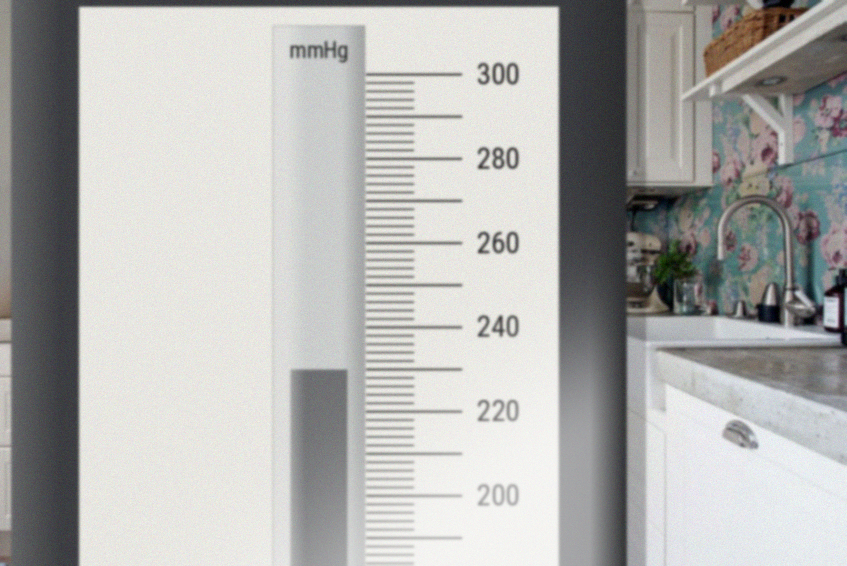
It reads 230,mmHg
